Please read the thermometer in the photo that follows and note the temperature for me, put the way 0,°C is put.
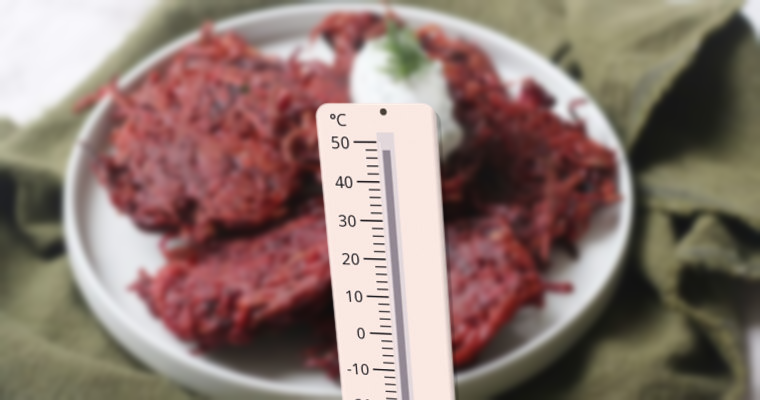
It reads 48,°C
